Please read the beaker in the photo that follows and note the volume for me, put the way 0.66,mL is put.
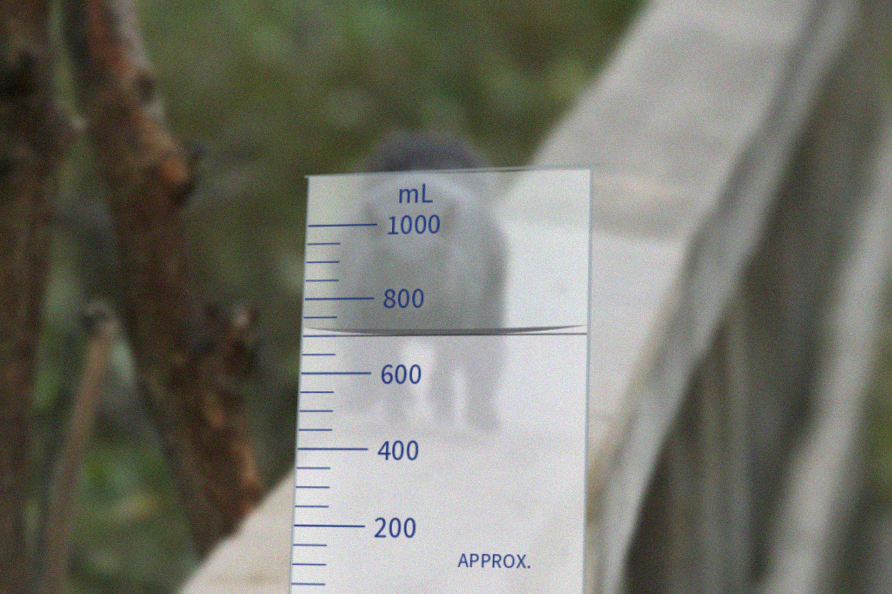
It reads 700,mL
